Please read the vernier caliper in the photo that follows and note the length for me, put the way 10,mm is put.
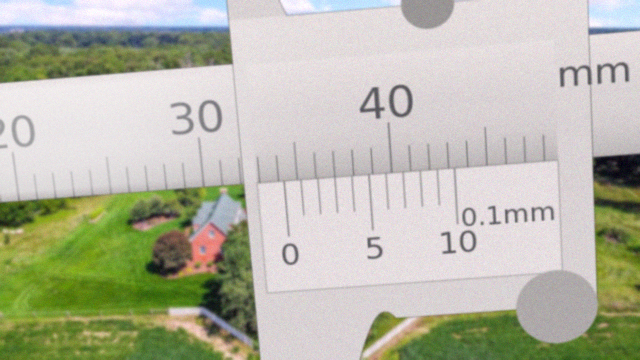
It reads 34.3,mm
